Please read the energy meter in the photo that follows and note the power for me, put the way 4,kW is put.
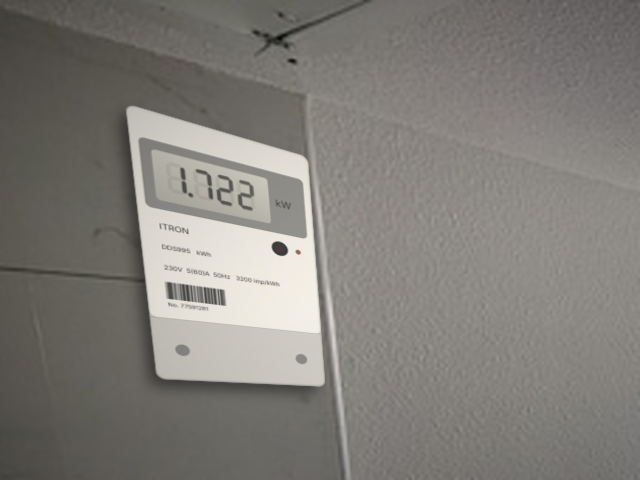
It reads 1.722,kW
